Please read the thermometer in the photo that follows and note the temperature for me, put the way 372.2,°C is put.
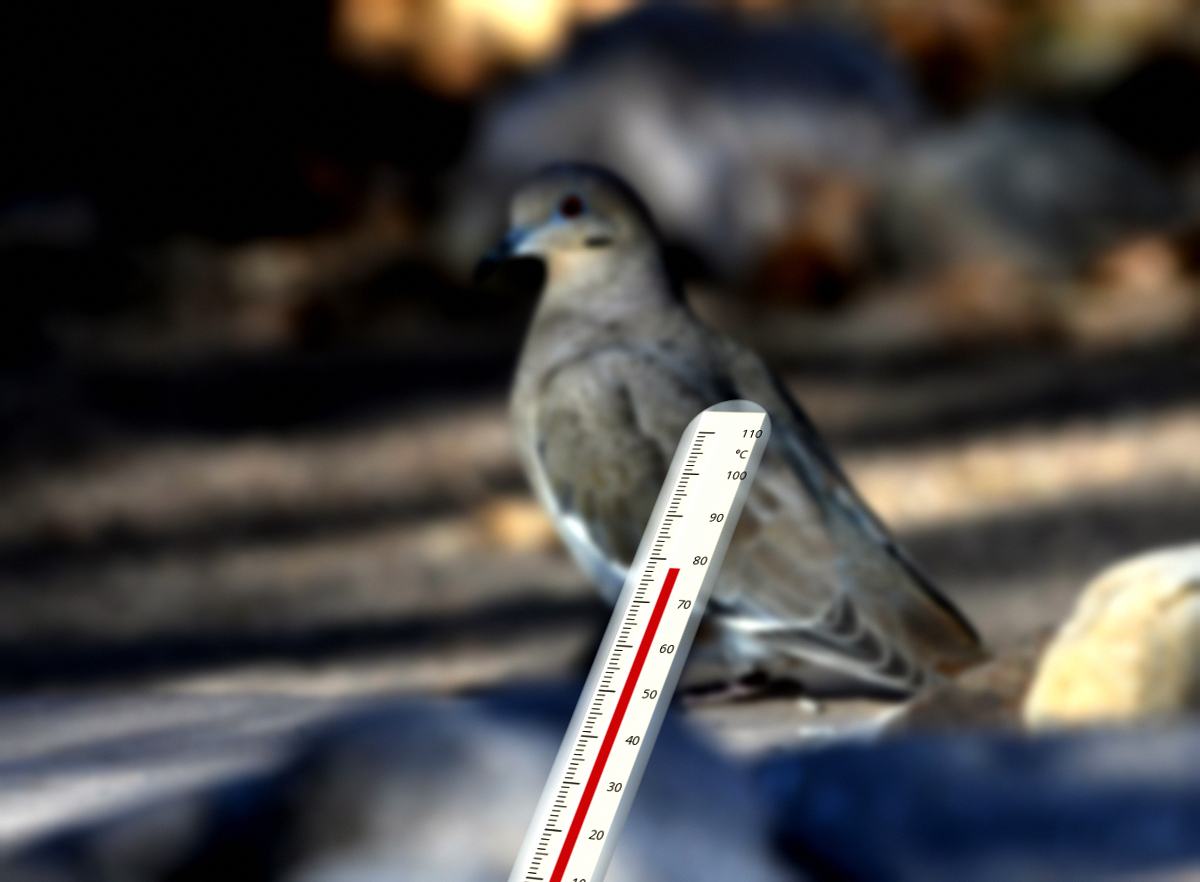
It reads 78,°C
